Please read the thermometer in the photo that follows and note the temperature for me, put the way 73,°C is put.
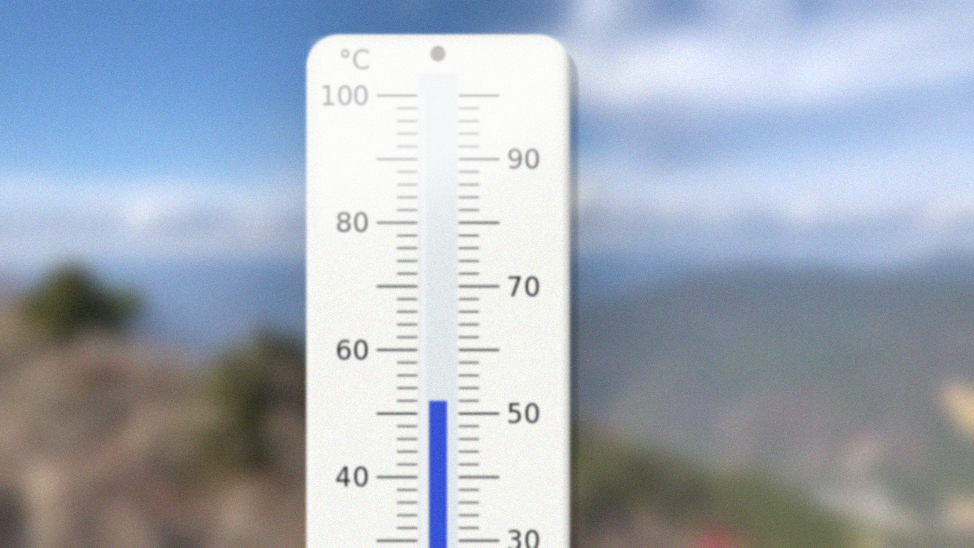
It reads 52,°C
